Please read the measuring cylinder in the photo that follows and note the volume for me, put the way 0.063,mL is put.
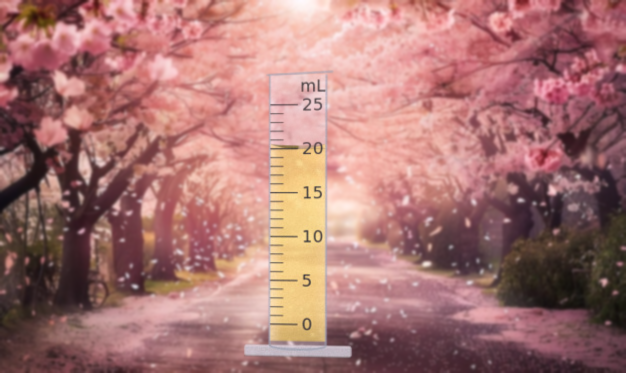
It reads 20,mL
